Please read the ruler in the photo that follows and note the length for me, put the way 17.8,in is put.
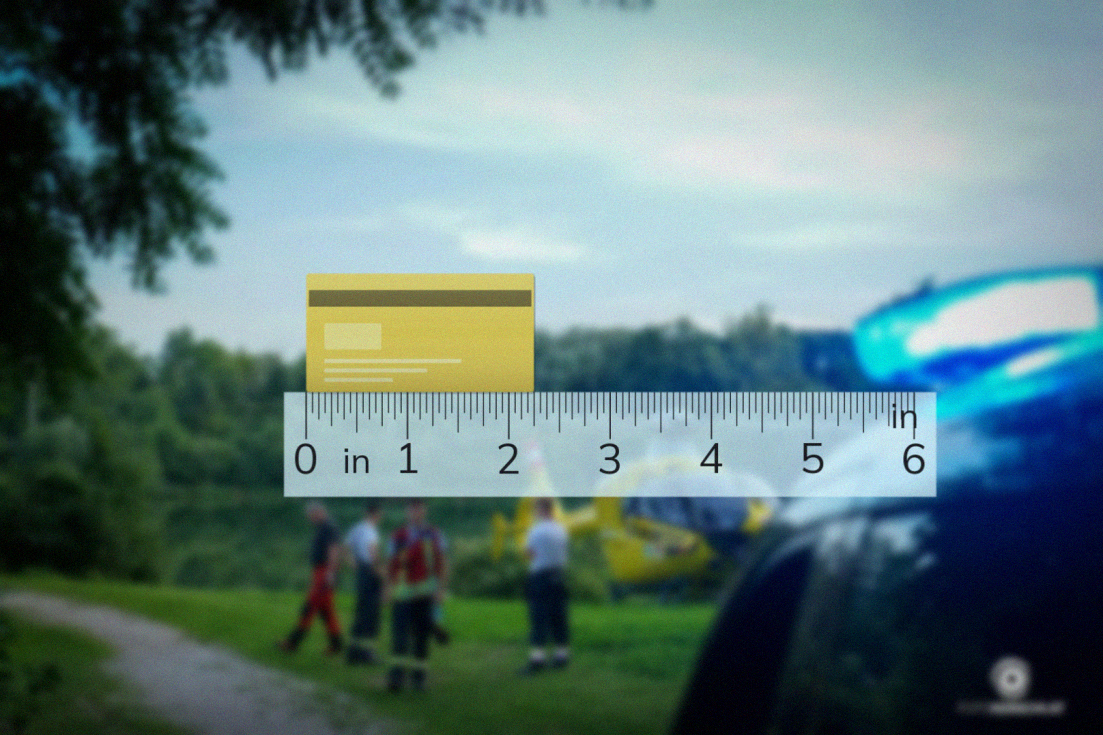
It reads 2.25,in
